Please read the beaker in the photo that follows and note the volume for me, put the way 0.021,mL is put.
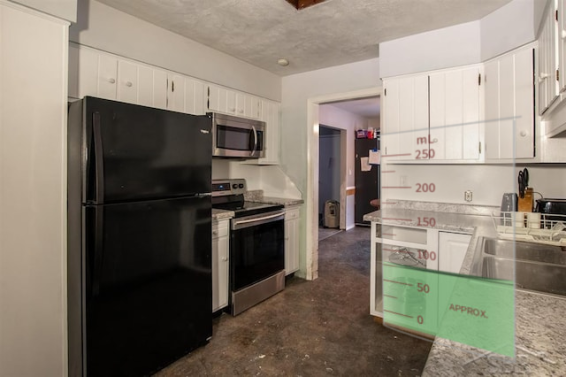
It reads 75,mL
